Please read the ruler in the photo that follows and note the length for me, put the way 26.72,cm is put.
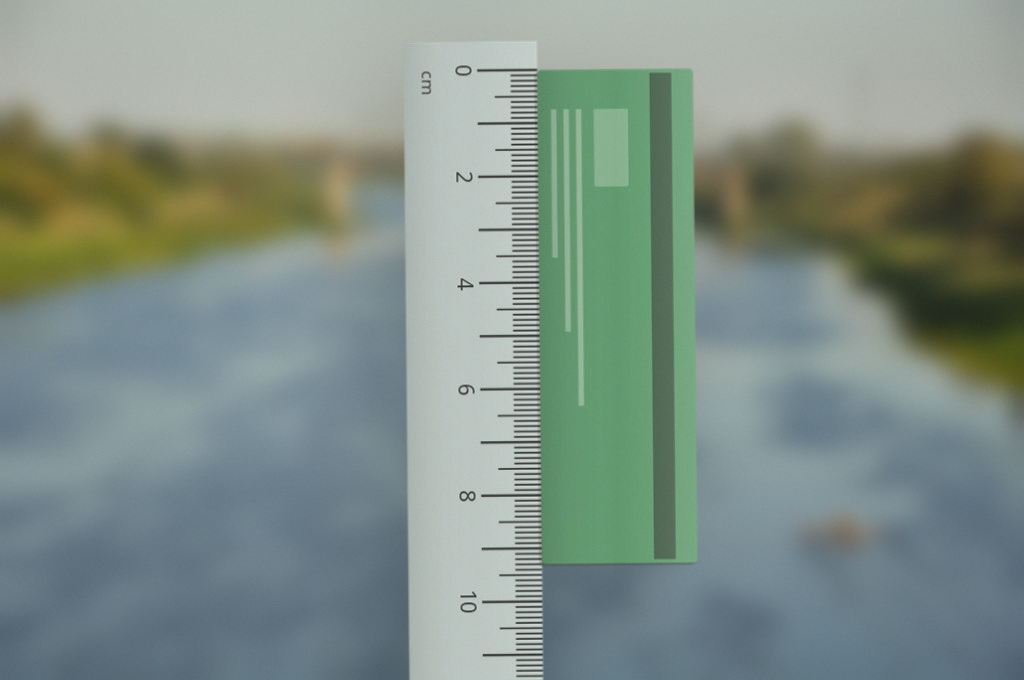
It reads 9.3,cm
